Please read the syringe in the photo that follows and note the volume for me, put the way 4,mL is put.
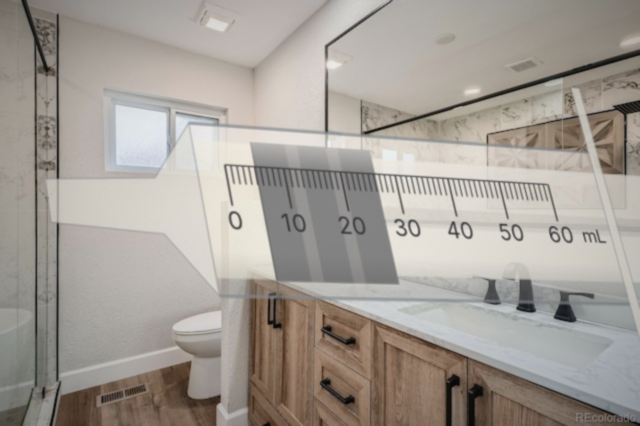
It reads 5,mL
